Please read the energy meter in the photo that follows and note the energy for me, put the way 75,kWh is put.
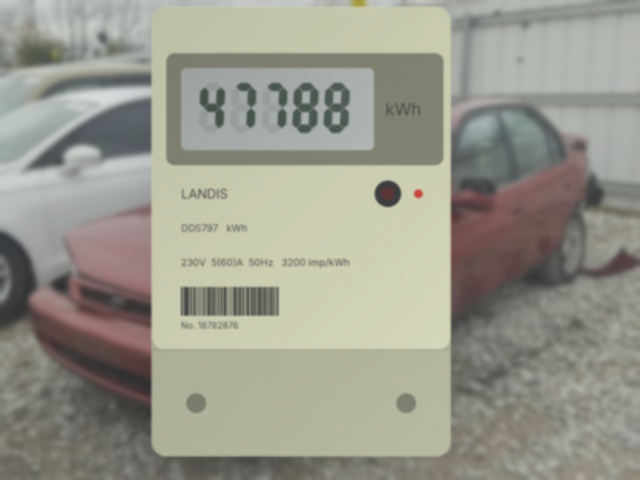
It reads 47788,kWh
